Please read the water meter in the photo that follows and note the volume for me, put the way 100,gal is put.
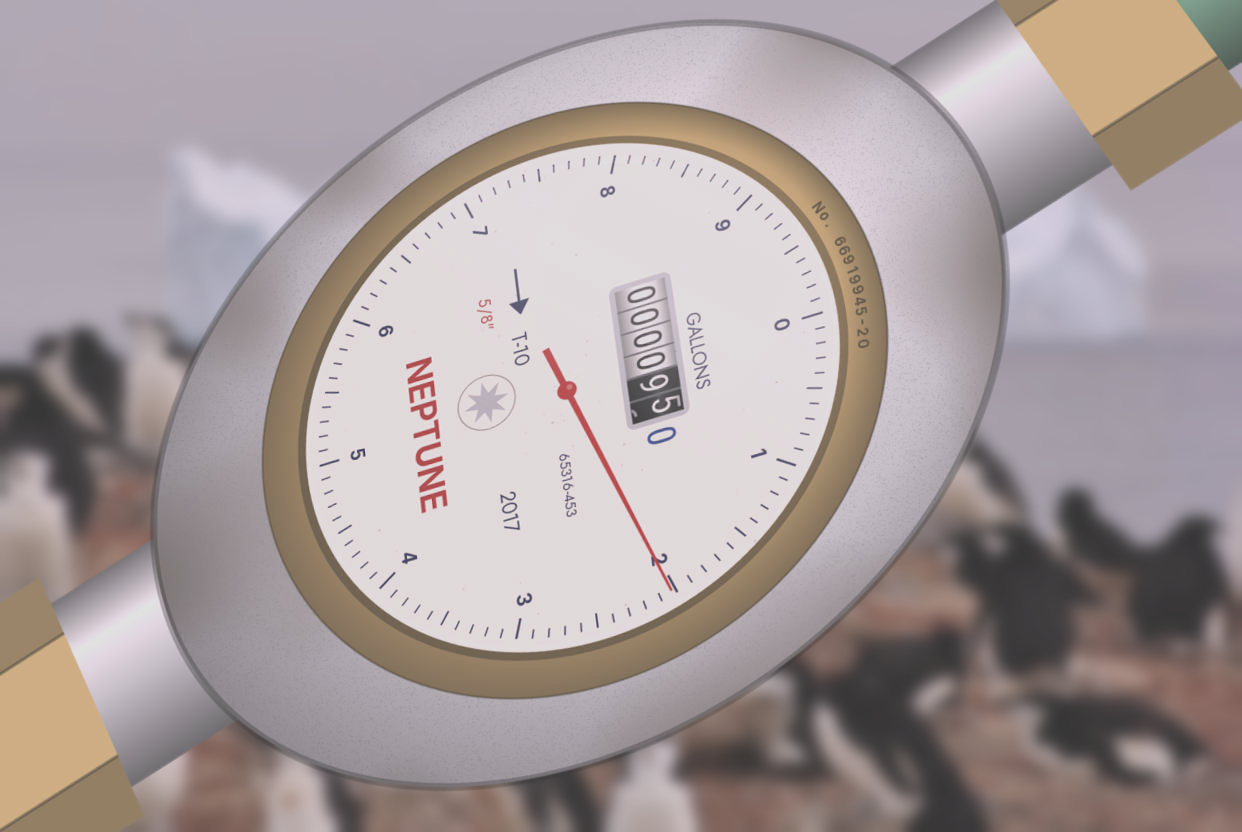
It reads 952.0,gal
